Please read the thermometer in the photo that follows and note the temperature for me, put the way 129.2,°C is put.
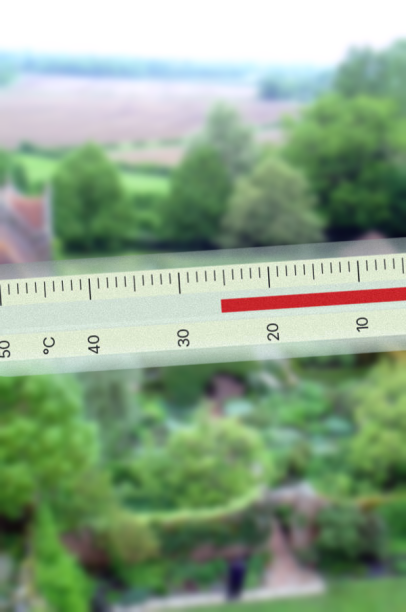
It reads 25.5,°C
